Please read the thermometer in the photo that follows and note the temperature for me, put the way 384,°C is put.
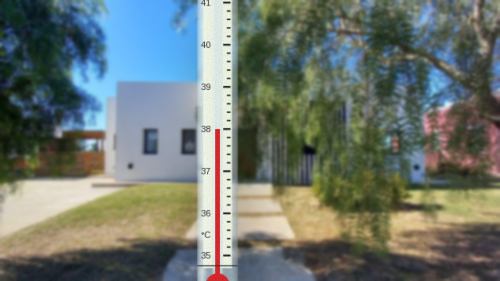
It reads 38,°C
